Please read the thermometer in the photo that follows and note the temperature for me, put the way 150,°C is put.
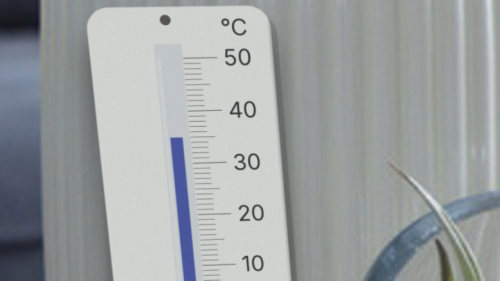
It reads 35,°C
